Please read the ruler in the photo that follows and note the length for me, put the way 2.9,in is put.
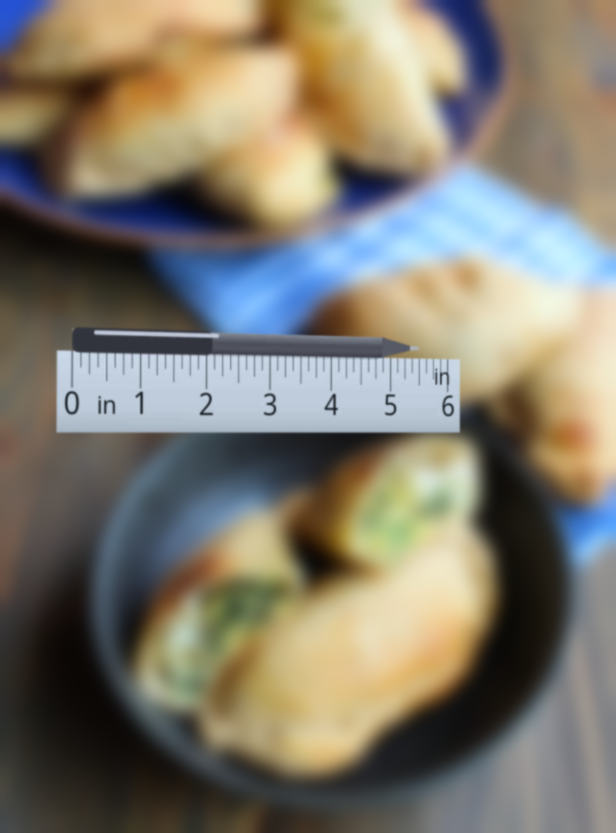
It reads 5.5,in
